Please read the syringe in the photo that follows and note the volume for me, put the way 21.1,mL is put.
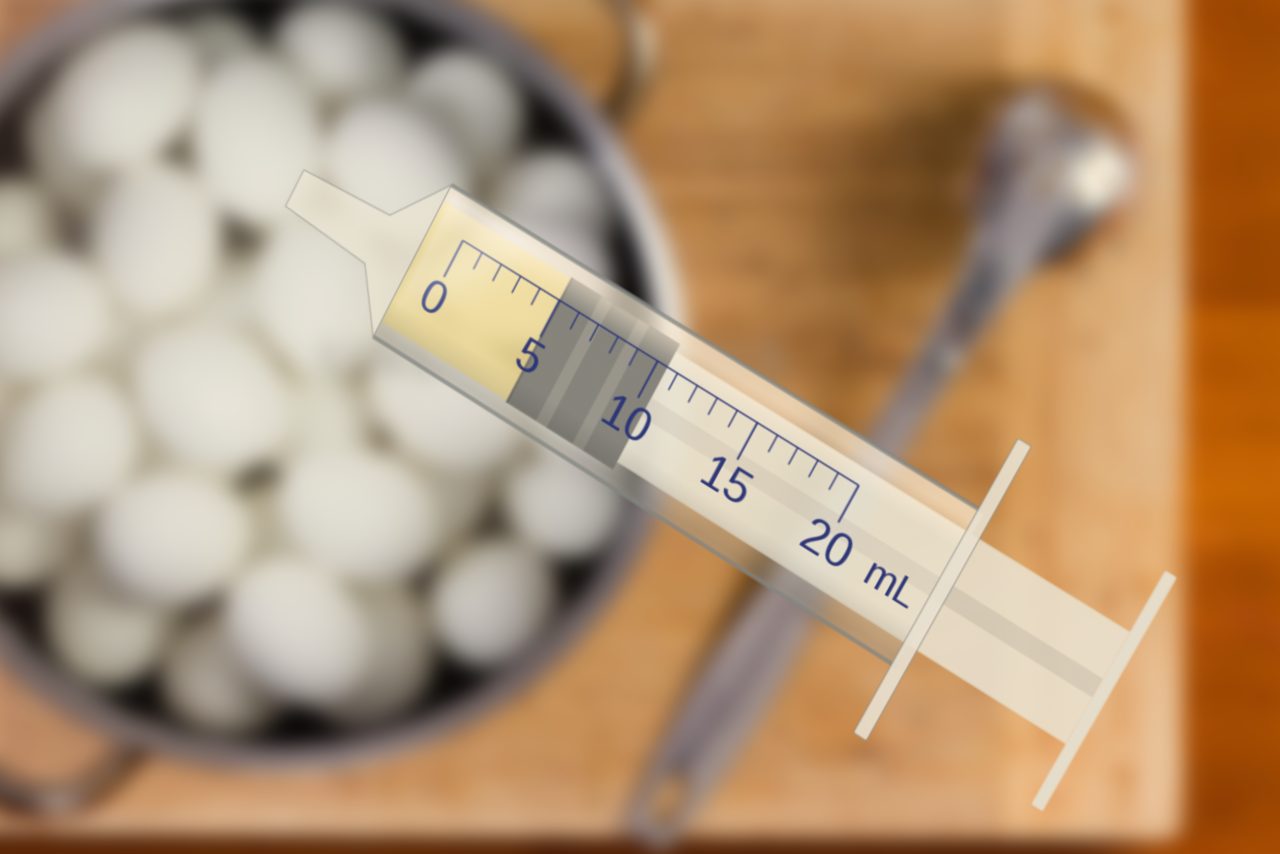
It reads 5,mL
